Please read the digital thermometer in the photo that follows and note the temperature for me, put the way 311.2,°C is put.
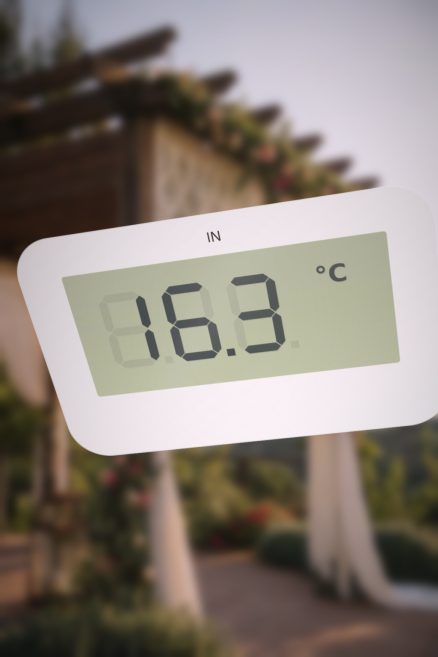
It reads 16.3,°C
